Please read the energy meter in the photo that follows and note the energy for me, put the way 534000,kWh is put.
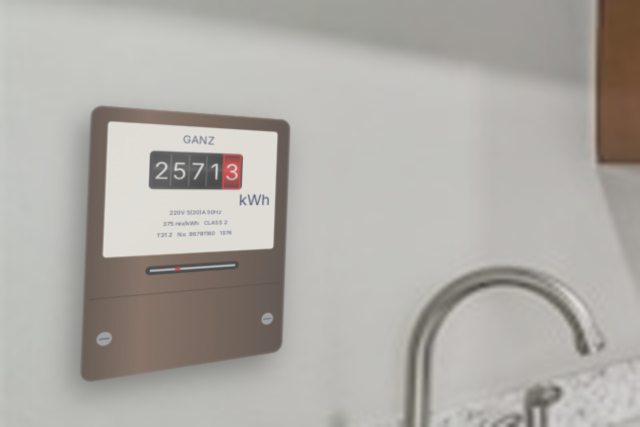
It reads 2571.3,kWh
